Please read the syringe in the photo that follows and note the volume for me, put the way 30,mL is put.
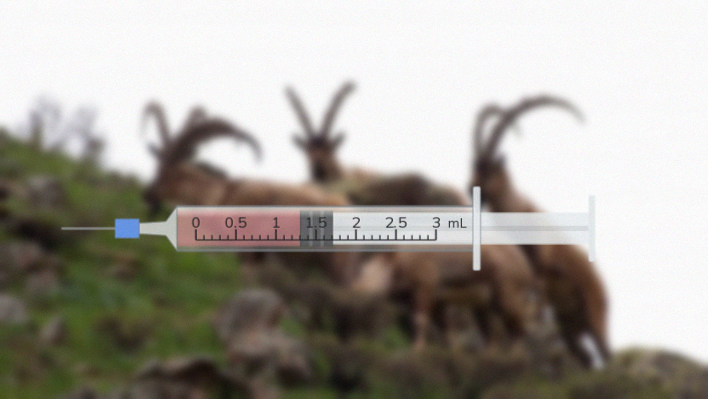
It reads 1.3,mL
